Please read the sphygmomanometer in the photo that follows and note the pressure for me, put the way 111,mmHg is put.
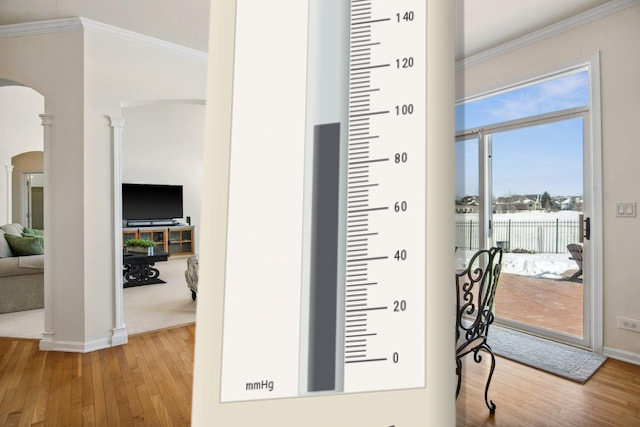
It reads 98,mmHg
